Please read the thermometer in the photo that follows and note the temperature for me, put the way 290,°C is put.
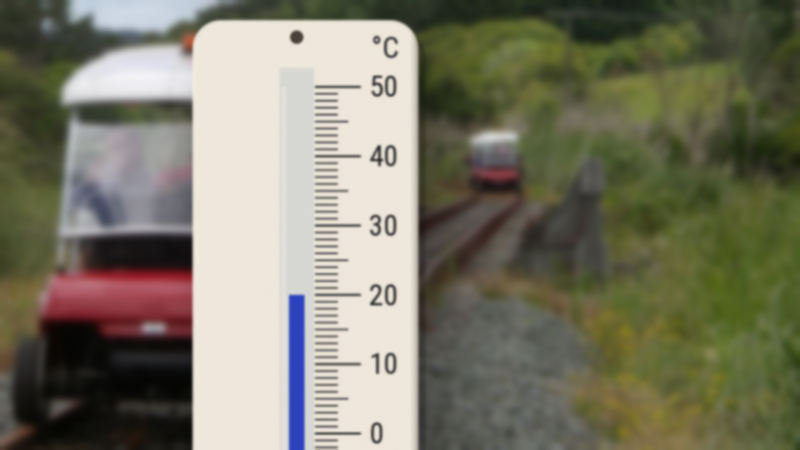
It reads 20,°C
